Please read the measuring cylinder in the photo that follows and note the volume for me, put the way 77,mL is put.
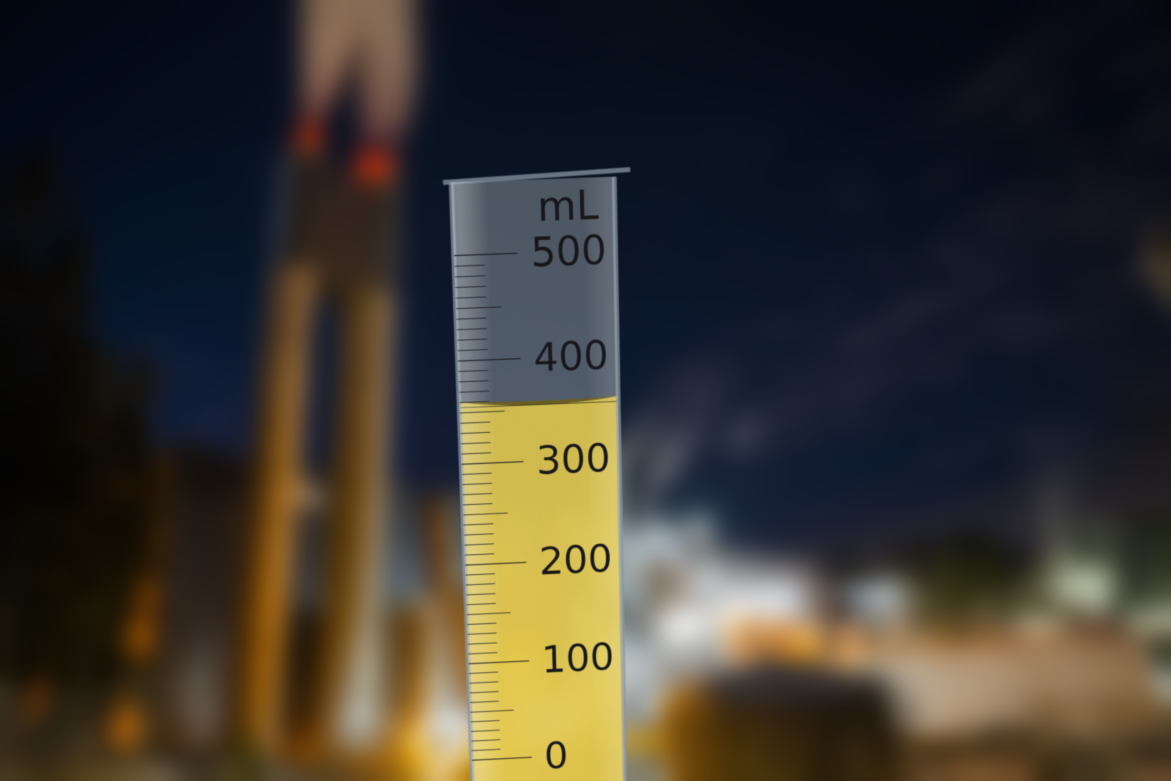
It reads 355,mL
